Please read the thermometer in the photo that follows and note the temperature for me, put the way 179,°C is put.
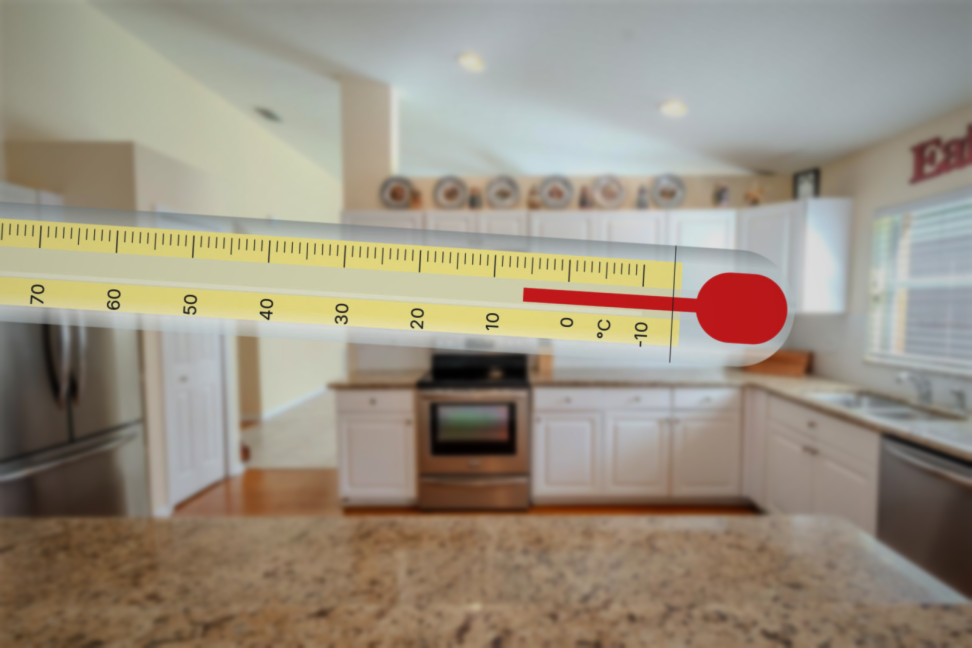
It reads 6,°C
